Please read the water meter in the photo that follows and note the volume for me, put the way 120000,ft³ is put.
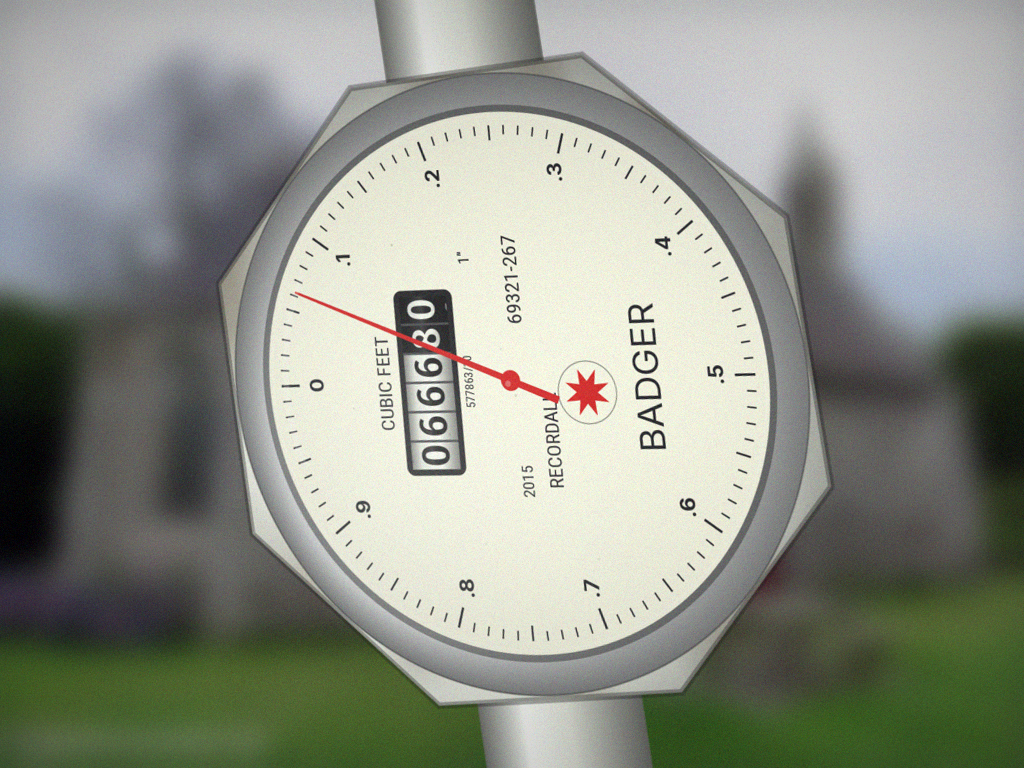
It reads 66680.06,ft³
